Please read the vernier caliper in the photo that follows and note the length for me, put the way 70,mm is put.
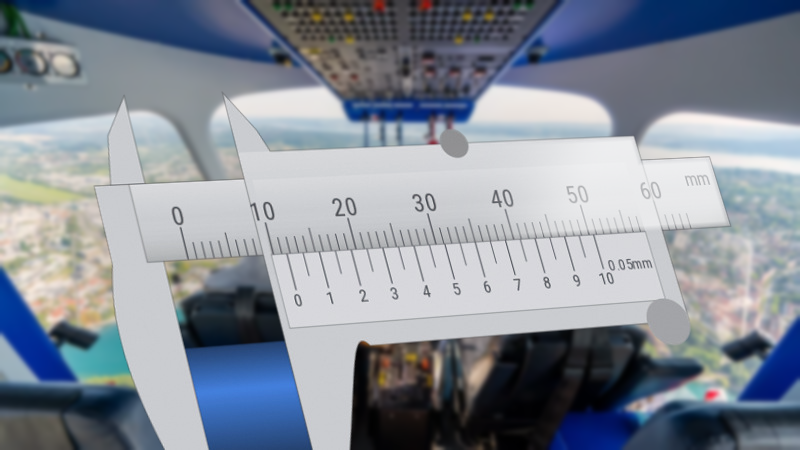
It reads 11.6,mm
